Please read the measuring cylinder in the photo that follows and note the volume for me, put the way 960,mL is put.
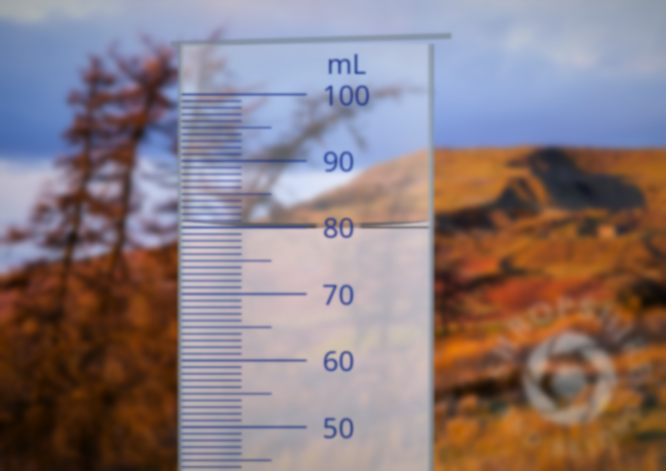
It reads 80,mL
